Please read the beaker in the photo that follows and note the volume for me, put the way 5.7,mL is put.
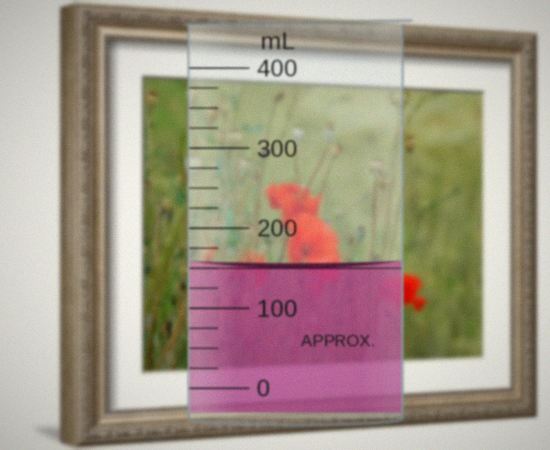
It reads 150,mL
